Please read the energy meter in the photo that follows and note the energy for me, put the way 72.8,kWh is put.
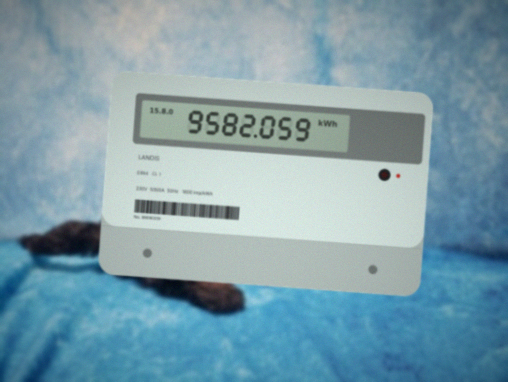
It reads 9582.059,kWh
